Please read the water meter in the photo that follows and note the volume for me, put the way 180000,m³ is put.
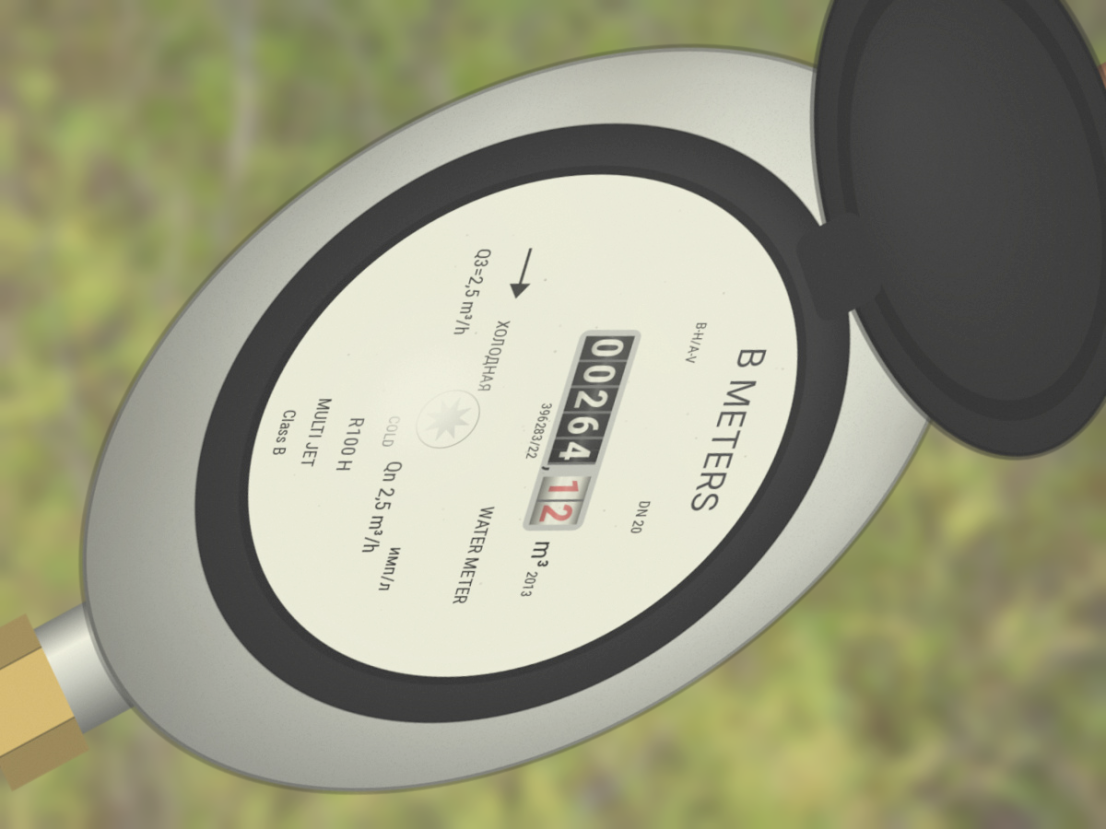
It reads 264.12,m³
